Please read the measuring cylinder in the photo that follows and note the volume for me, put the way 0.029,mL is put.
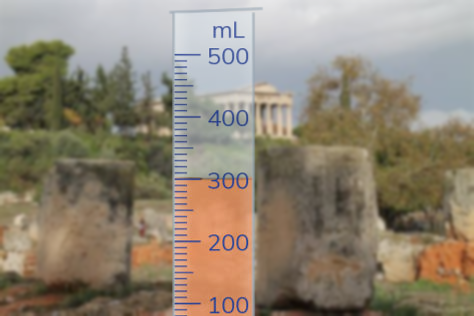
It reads 300,mL
